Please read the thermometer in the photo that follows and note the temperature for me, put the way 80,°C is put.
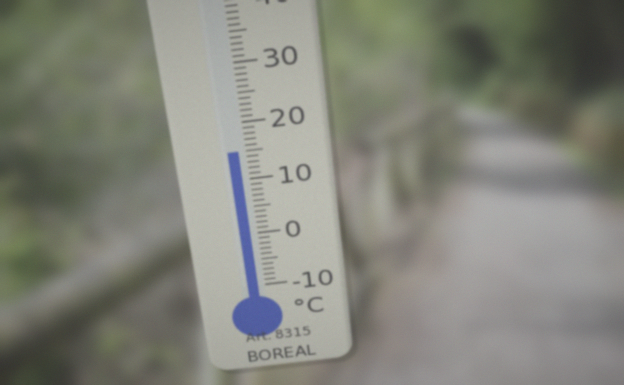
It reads 15,°C
